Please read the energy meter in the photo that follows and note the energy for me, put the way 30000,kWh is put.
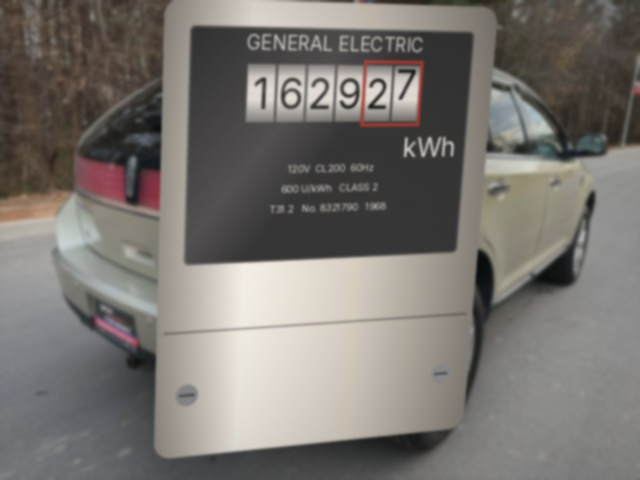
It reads 1629.27,kWh
